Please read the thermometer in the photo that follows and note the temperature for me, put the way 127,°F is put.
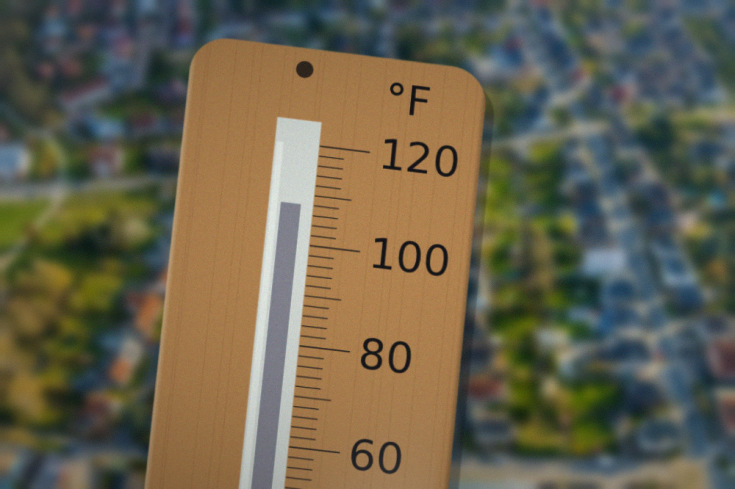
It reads 108,°F
